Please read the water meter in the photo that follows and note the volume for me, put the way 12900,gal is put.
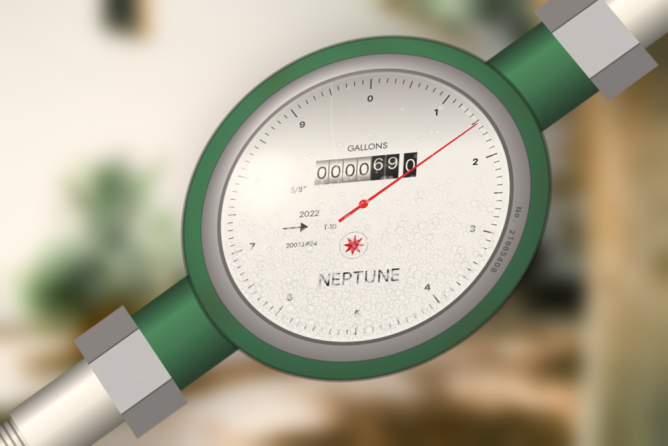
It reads 691.5,gal
